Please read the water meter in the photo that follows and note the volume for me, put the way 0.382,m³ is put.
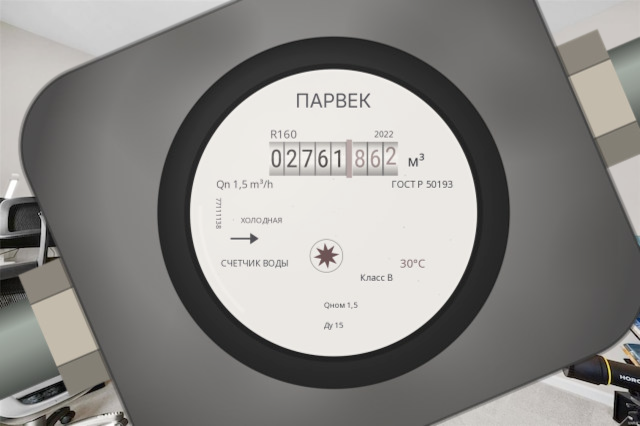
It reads 2761.862,m³
